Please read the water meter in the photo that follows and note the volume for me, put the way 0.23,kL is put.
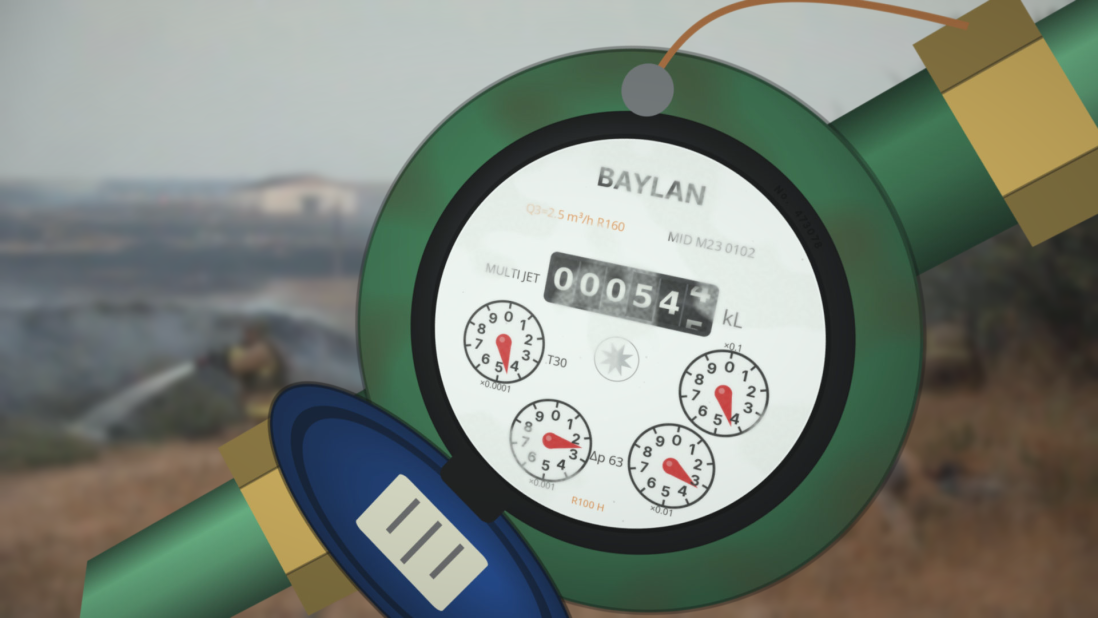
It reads 544.4324,kL
